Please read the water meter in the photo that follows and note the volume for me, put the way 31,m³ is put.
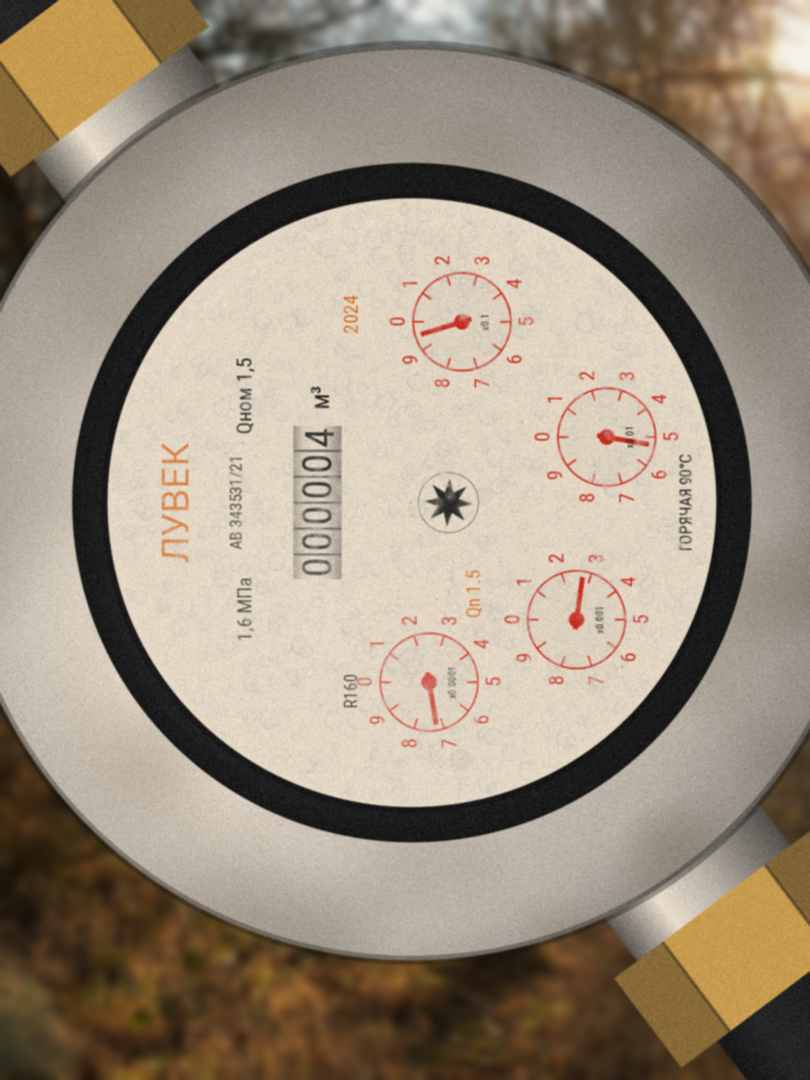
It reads 3.9527,m³
